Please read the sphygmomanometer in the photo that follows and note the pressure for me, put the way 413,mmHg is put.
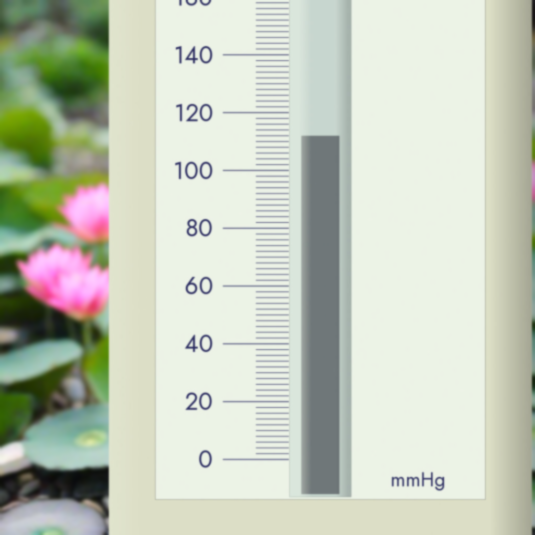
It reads 112,mmHg
